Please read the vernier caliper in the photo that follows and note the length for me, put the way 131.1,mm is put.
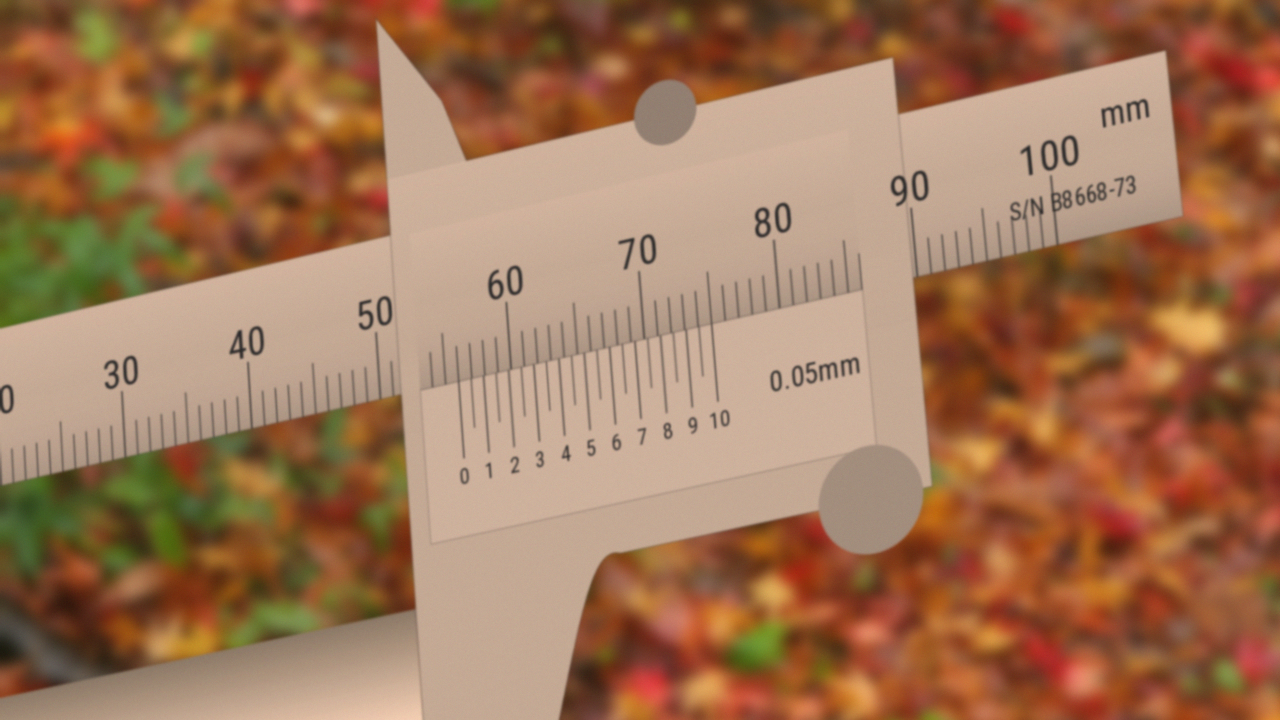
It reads 56.0,mm
